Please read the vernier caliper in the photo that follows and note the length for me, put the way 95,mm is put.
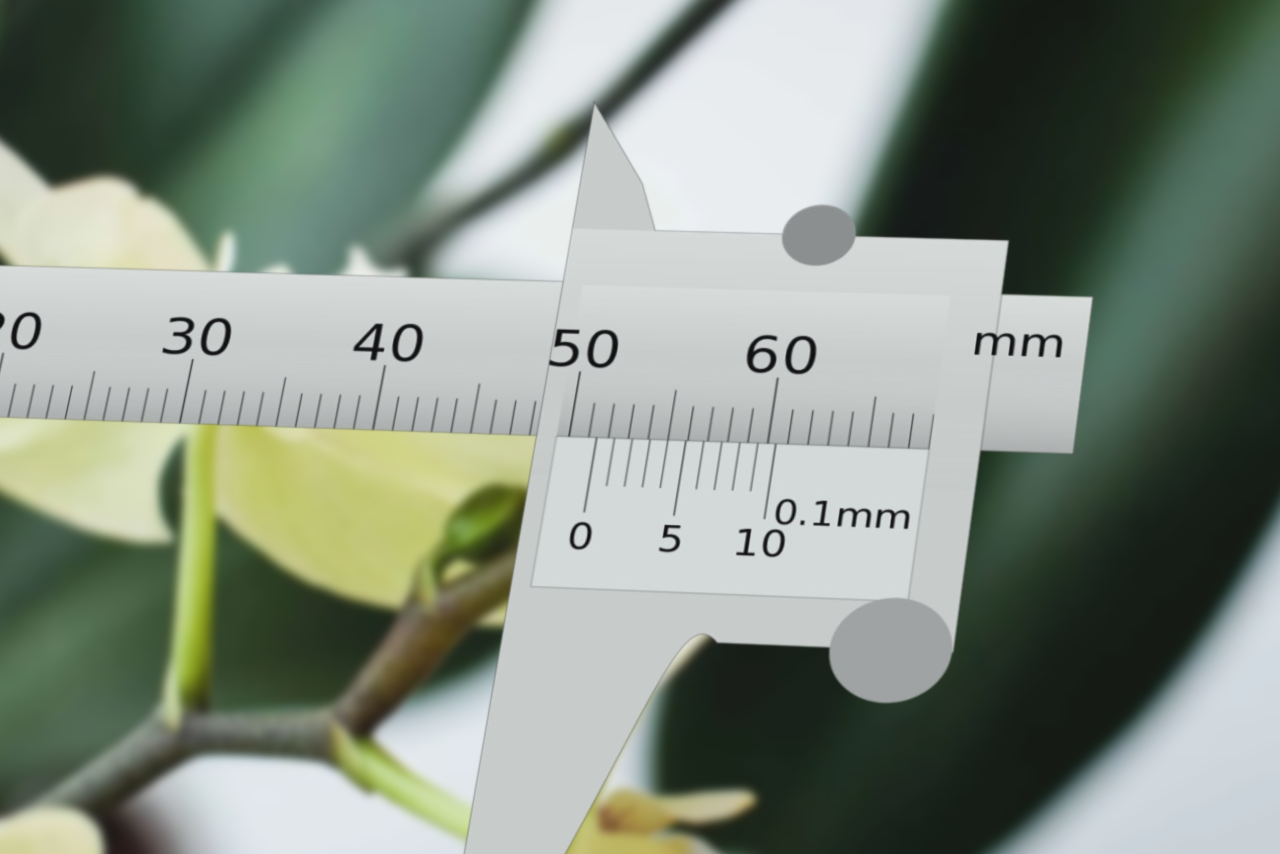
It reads 51.4,mm
